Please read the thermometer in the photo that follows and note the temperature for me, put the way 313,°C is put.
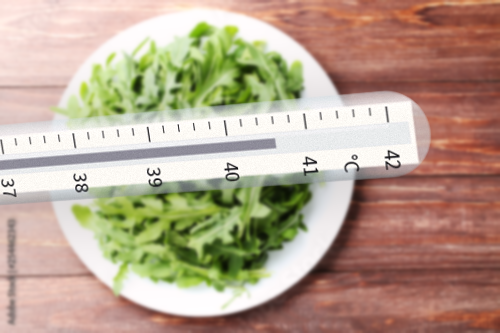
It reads 40.6,°C
